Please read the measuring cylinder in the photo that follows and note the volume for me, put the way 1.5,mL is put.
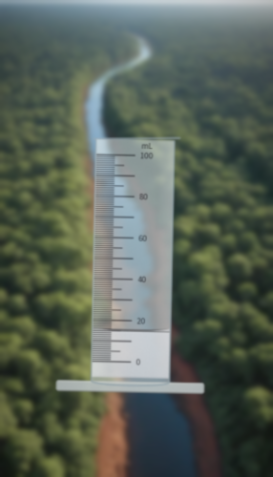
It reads 15,mL
